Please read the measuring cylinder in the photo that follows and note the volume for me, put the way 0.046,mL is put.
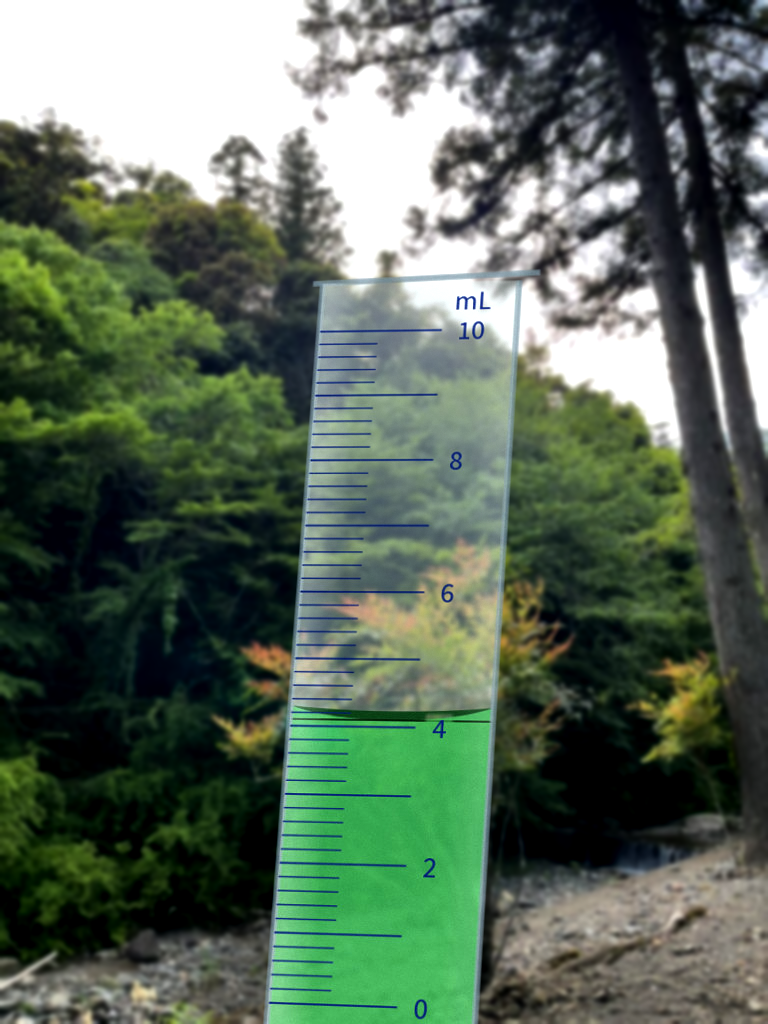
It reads 4.1,mL
